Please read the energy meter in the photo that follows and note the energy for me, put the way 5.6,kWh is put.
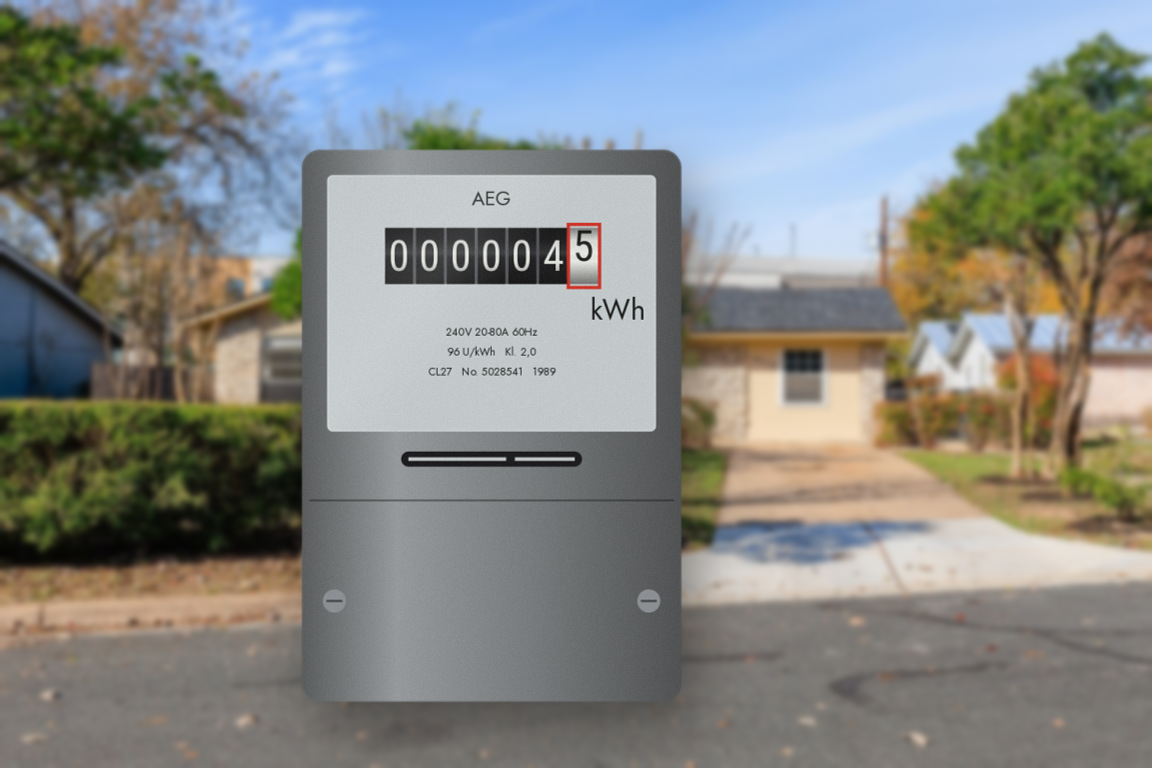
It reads 4.5,kWh
